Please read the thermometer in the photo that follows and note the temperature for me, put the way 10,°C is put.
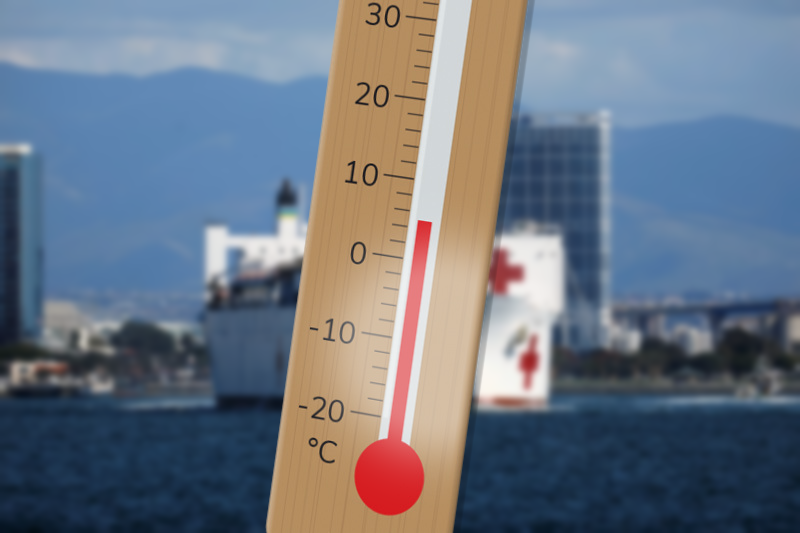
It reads 5,°C
